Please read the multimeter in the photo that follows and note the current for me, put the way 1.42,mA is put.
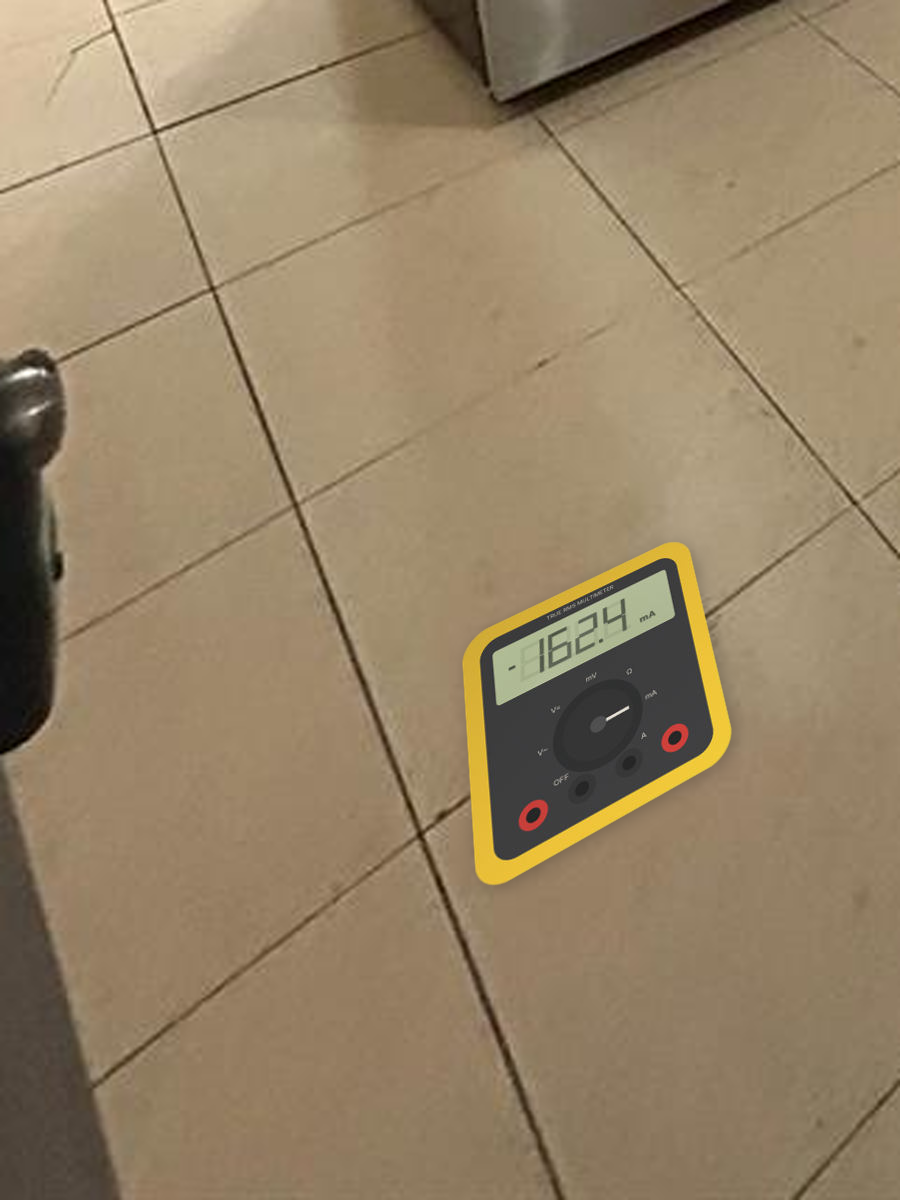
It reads -162.4,mA
